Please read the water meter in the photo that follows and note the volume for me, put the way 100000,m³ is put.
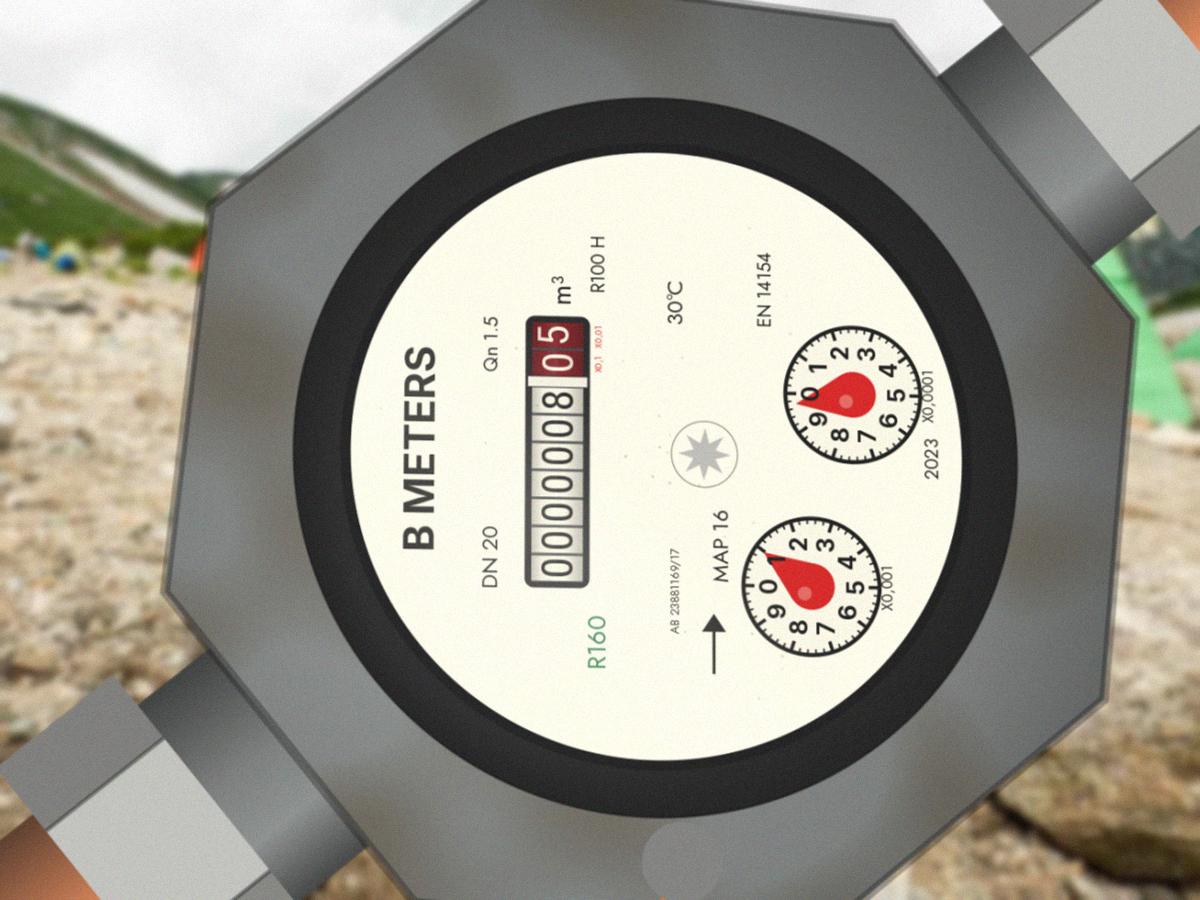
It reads 8.0509,m³
